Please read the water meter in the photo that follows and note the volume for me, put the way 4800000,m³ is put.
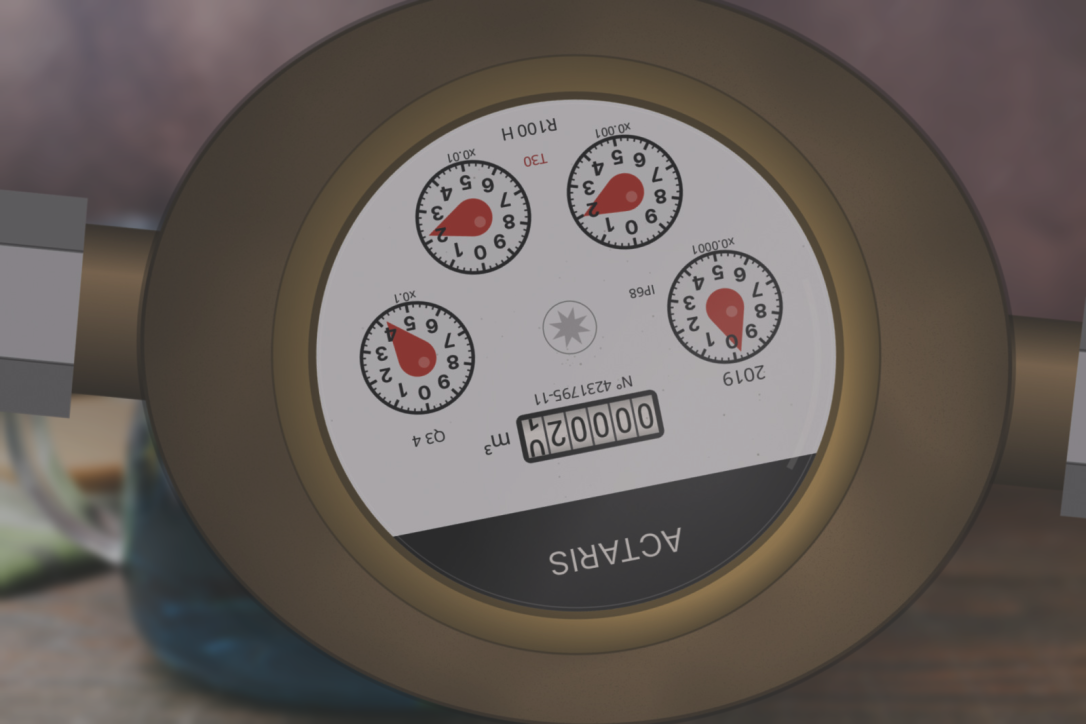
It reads 20.4219,m³
